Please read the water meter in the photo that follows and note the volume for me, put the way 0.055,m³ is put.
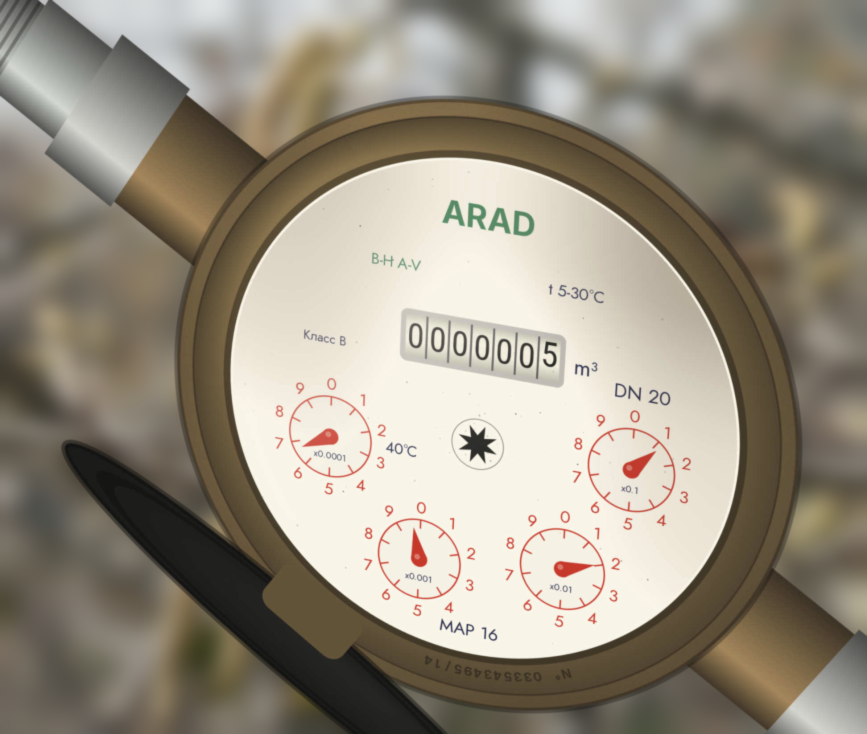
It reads 5.1196,m³
